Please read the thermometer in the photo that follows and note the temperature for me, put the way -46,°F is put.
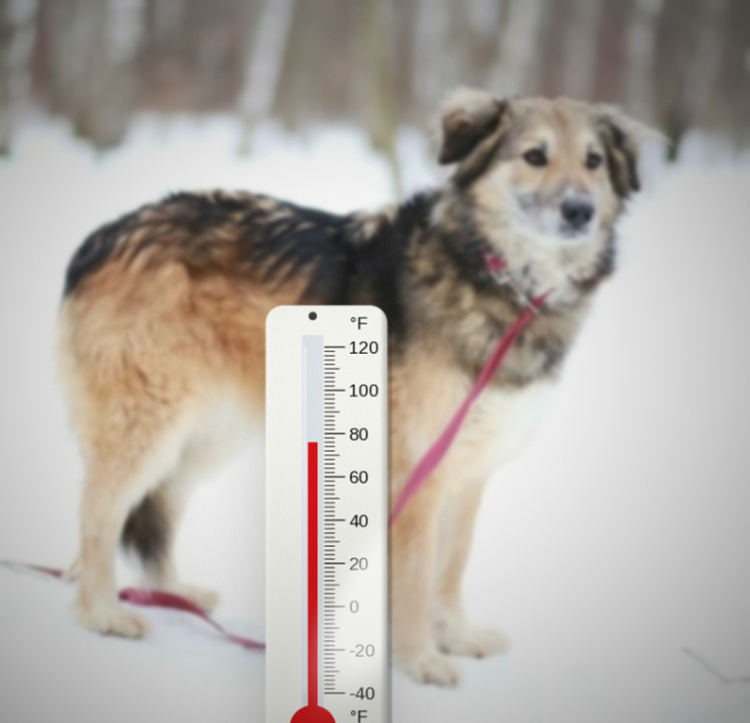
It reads 76,°F
